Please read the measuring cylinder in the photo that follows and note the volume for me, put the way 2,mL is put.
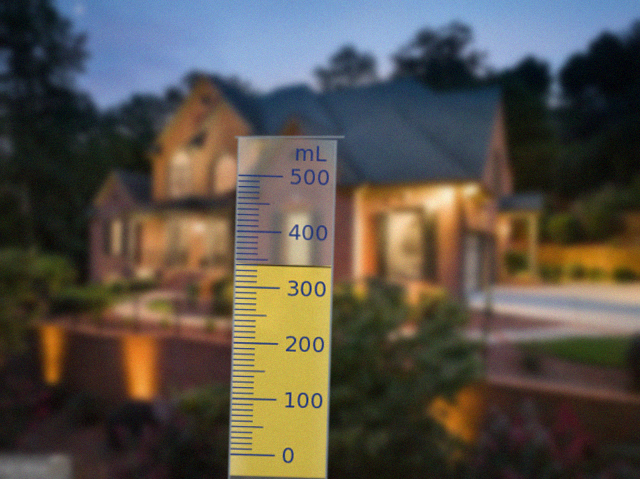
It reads 340,mL
